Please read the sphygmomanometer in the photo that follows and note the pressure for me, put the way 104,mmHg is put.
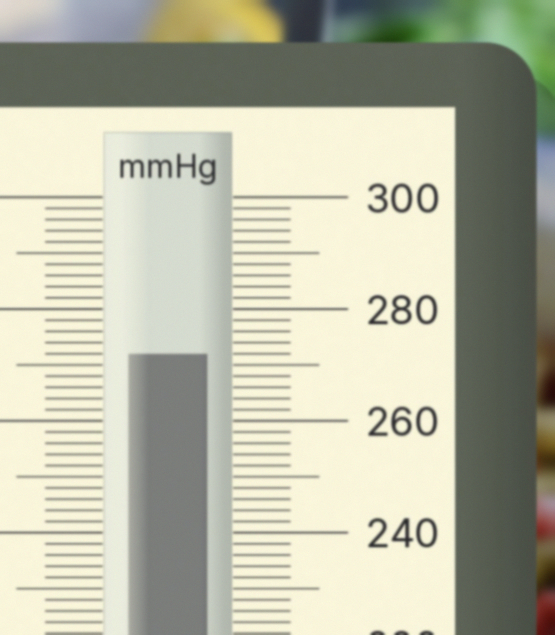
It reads 272,mmHg
